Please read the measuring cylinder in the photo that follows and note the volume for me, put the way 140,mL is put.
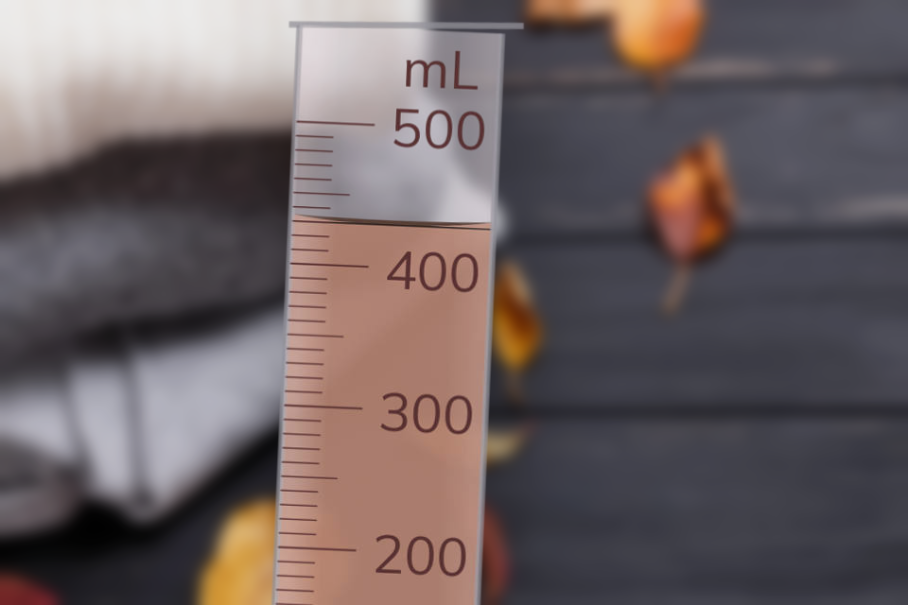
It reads 430,mL
